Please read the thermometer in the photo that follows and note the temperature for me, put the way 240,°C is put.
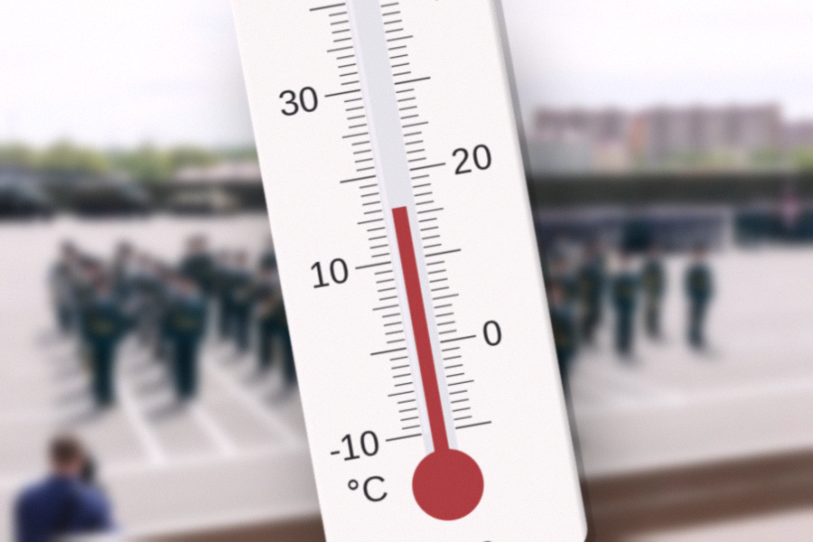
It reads 16,°C
